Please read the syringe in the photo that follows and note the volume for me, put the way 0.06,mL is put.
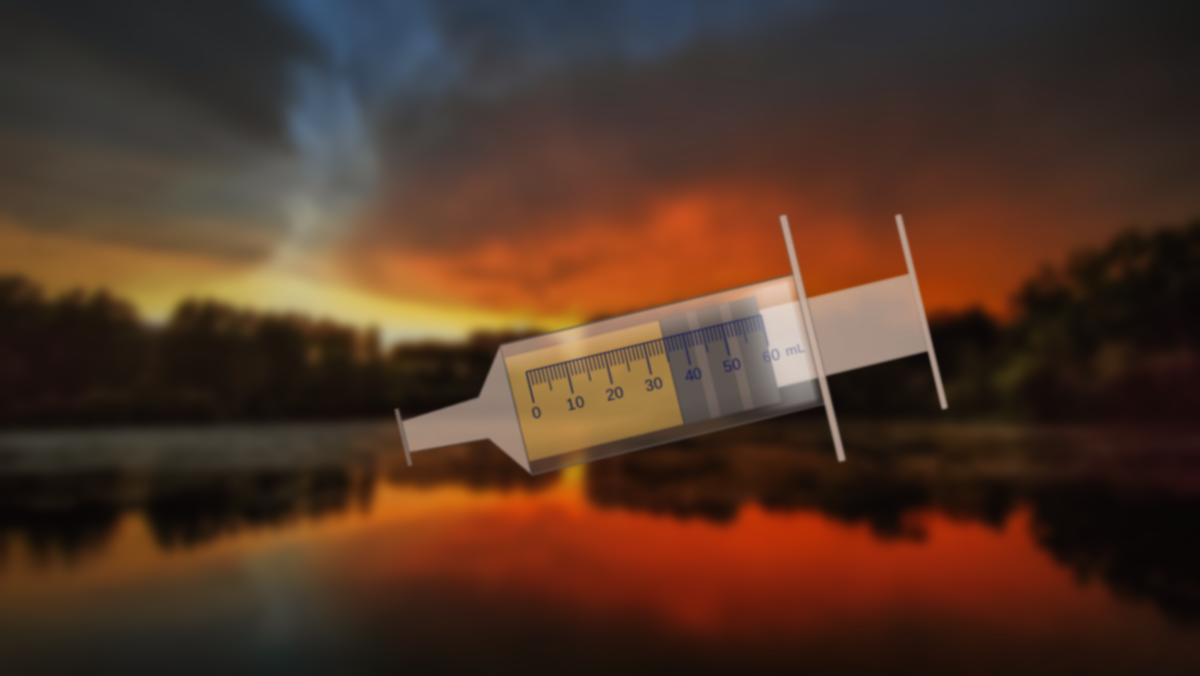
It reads 35,mL
